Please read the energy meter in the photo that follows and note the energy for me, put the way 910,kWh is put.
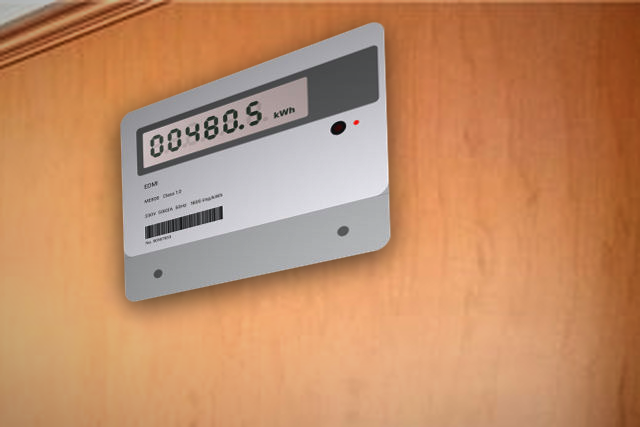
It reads 480.5,kWh
